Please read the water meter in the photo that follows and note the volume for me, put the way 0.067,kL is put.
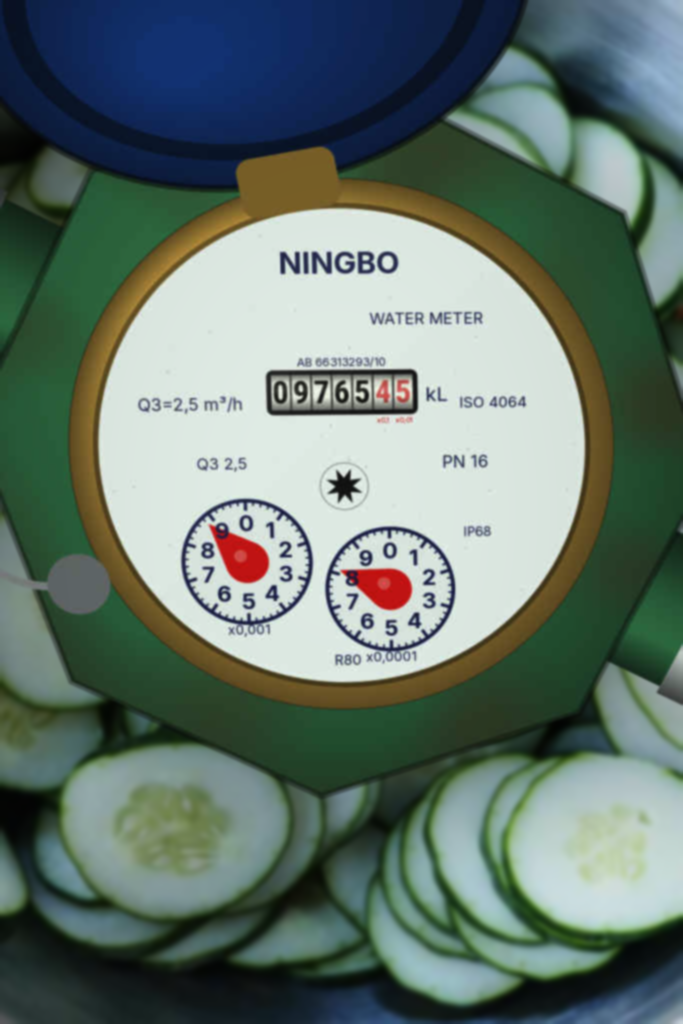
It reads 9765.4588,kL
